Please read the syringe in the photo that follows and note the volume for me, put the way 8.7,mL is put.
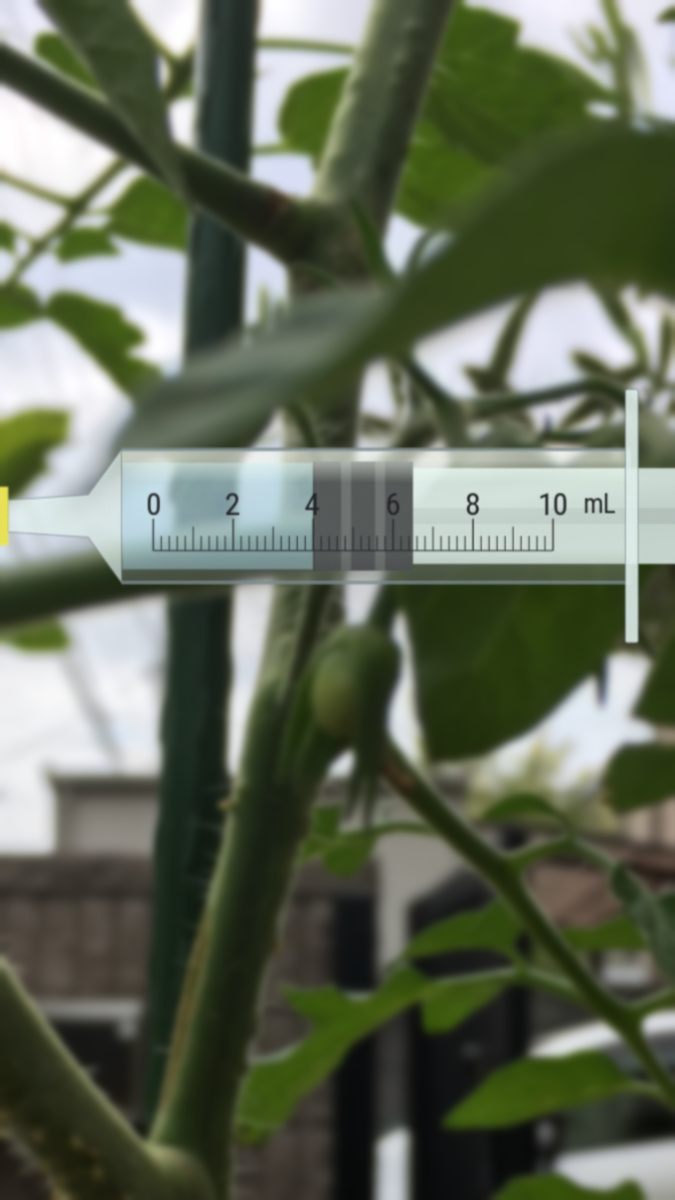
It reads 4,mL
